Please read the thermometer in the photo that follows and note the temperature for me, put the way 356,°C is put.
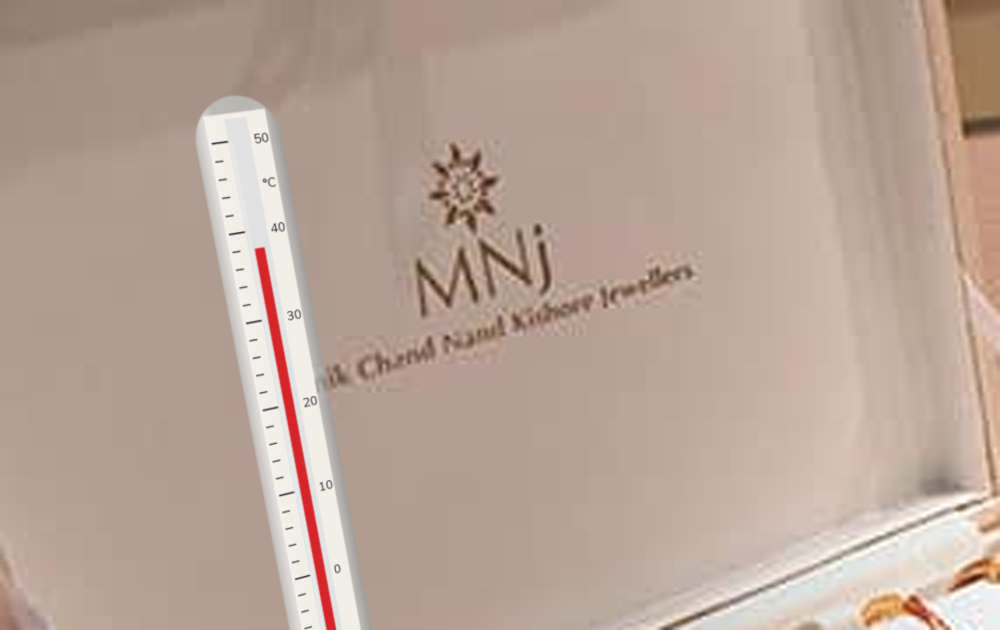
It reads 38,°C
